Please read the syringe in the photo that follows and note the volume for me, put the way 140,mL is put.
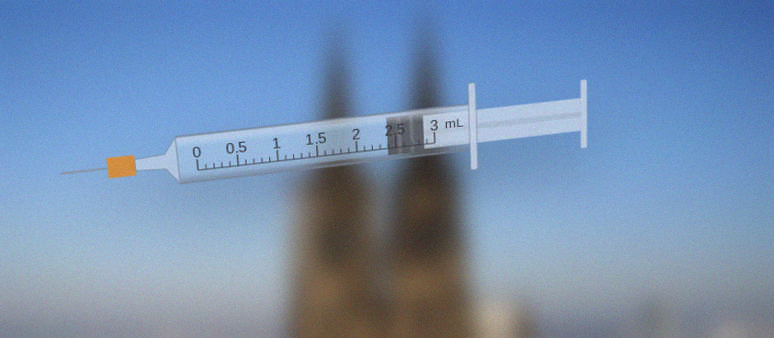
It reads 2.4,mL
